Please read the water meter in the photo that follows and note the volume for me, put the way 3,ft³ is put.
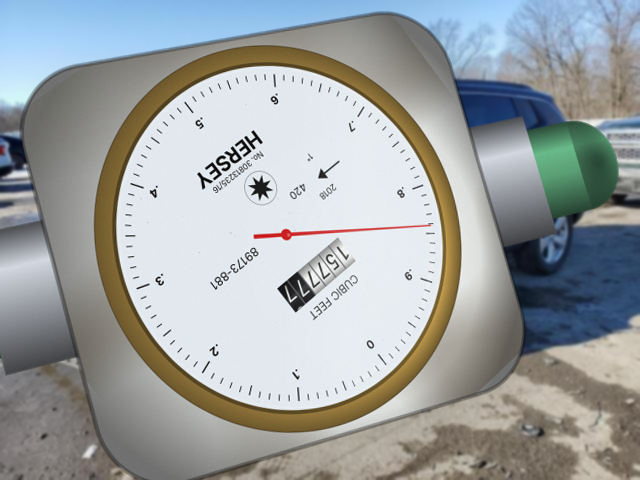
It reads 157776.84,ft³
